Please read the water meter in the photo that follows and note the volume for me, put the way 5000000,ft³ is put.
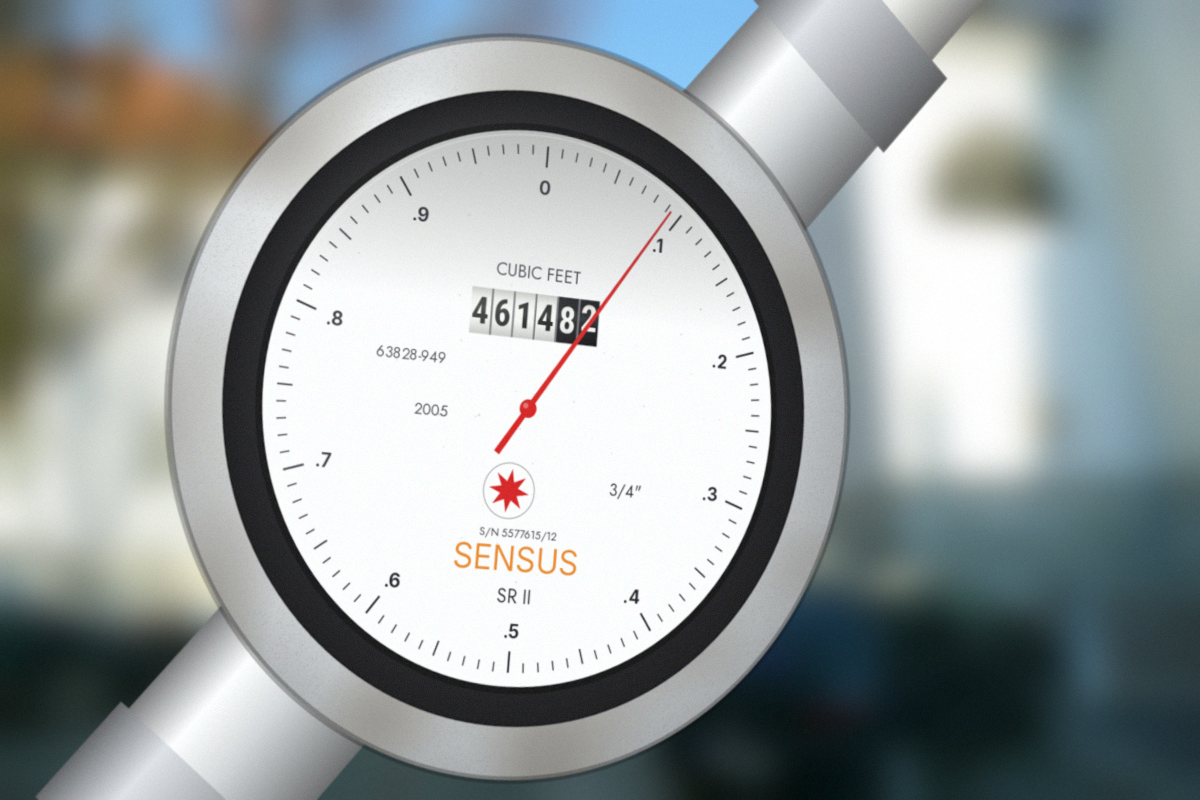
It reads 461482.09,ft³
